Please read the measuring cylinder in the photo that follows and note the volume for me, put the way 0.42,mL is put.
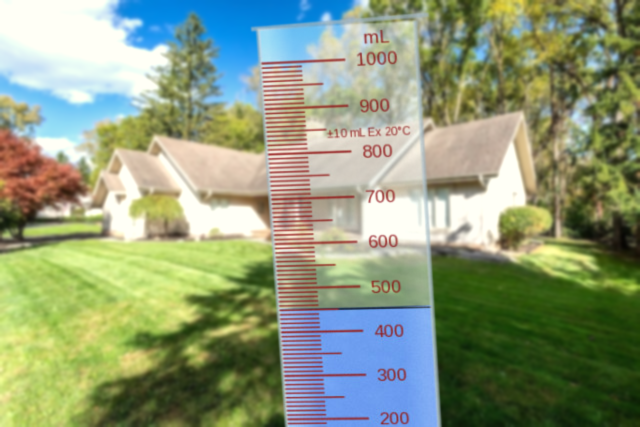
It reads 450,mL
